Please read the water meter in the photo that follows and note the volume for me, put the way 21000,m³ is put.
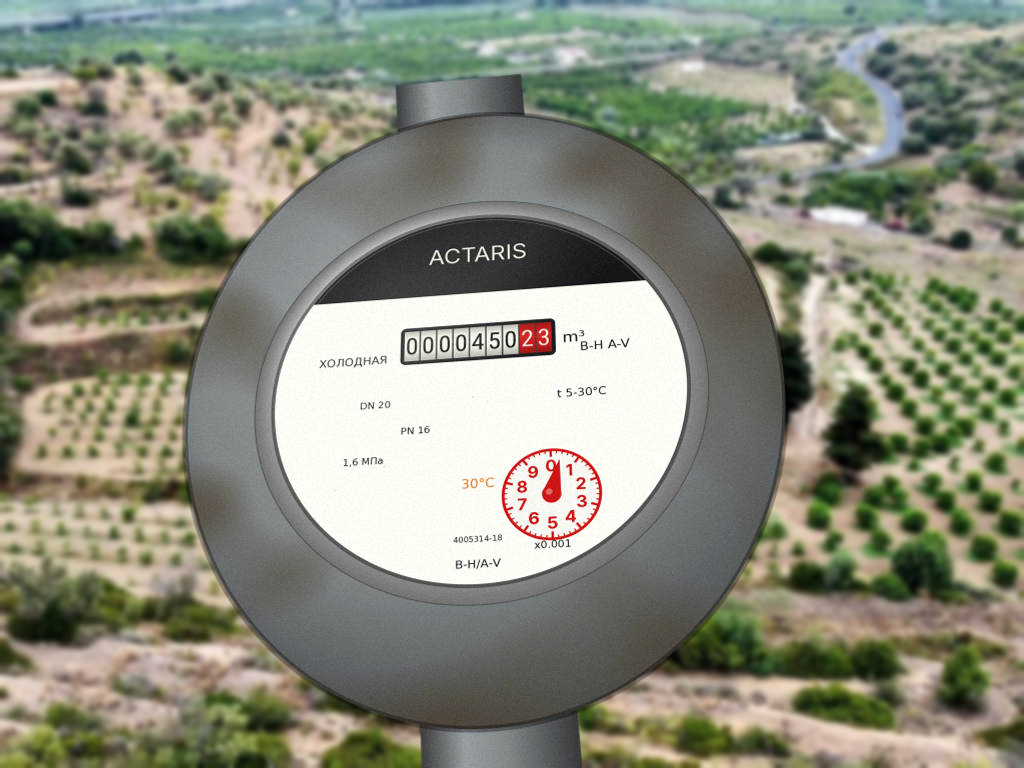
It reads 450.230,m³
